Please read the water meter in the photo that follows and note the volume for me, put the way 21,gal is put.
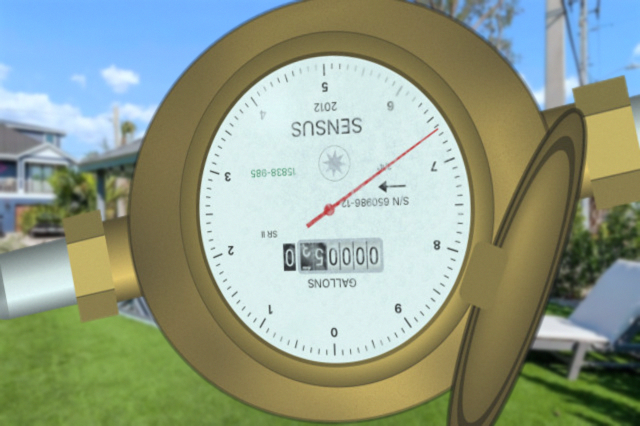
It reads 526.6,gal
